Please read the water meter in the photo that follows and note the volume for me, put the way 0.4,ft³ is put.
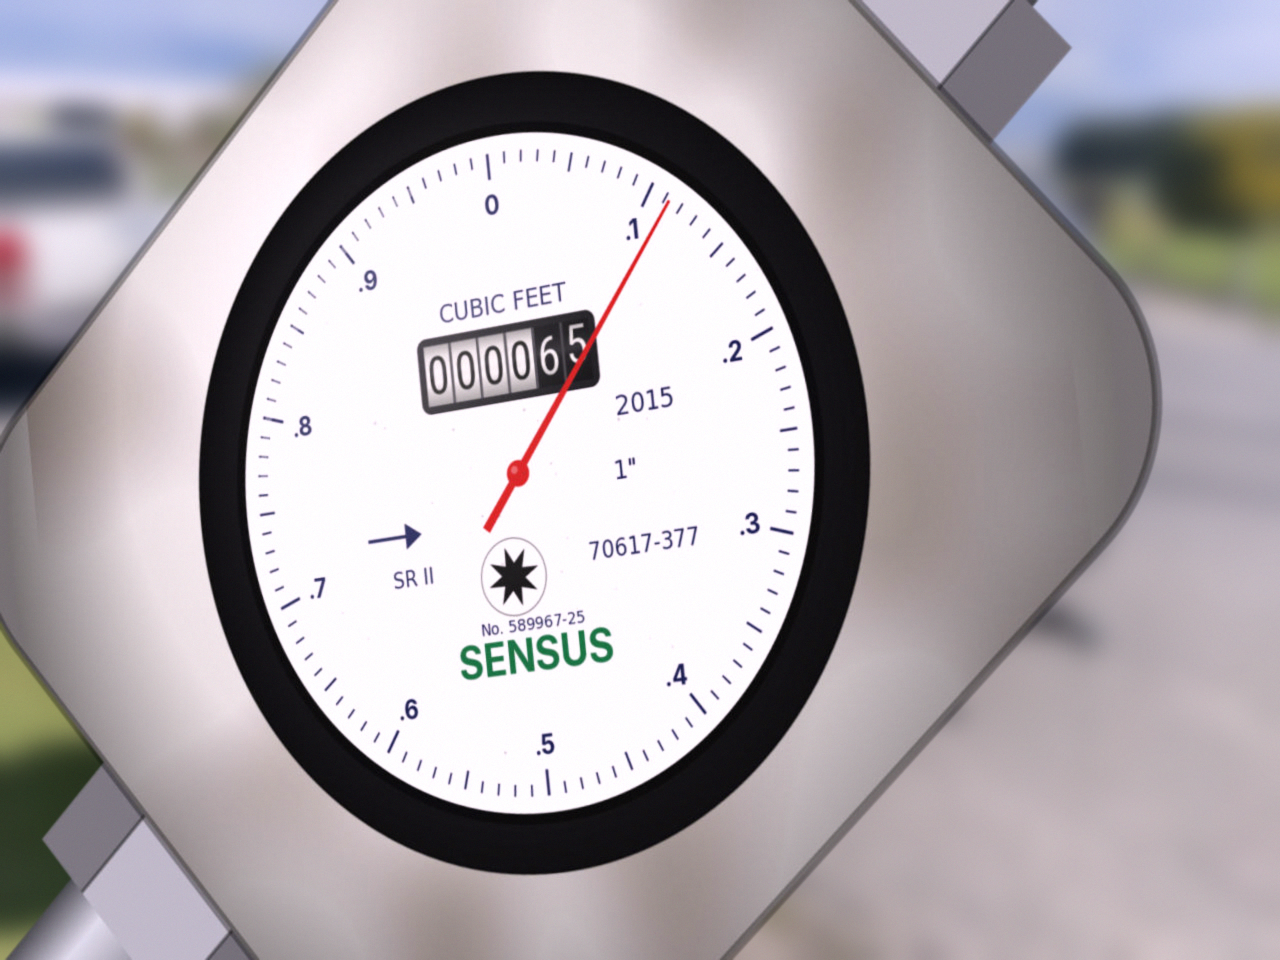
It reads 65.11,ft³
